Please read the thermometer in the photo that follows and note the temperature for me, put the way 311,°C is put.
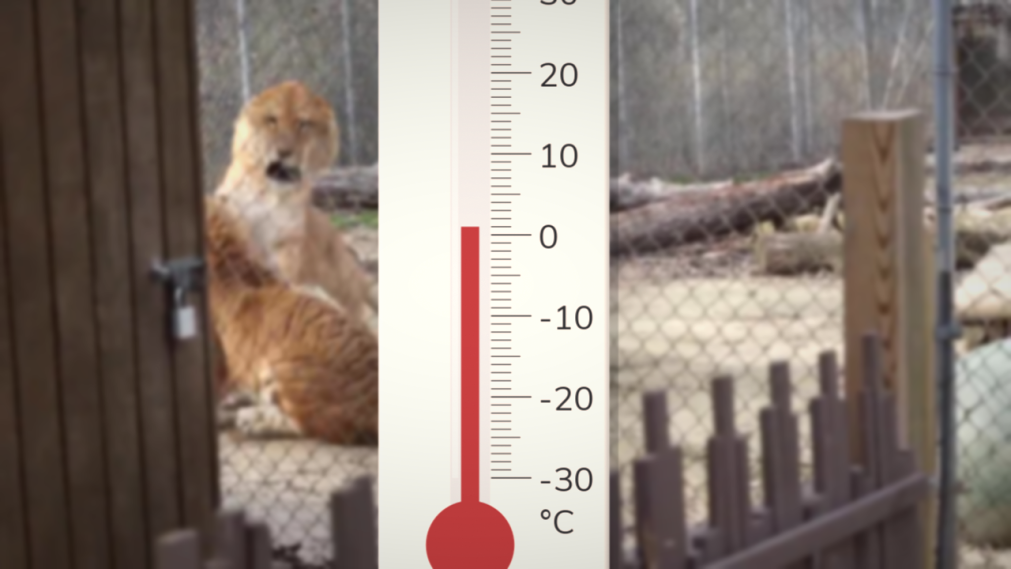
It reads 1,°C
